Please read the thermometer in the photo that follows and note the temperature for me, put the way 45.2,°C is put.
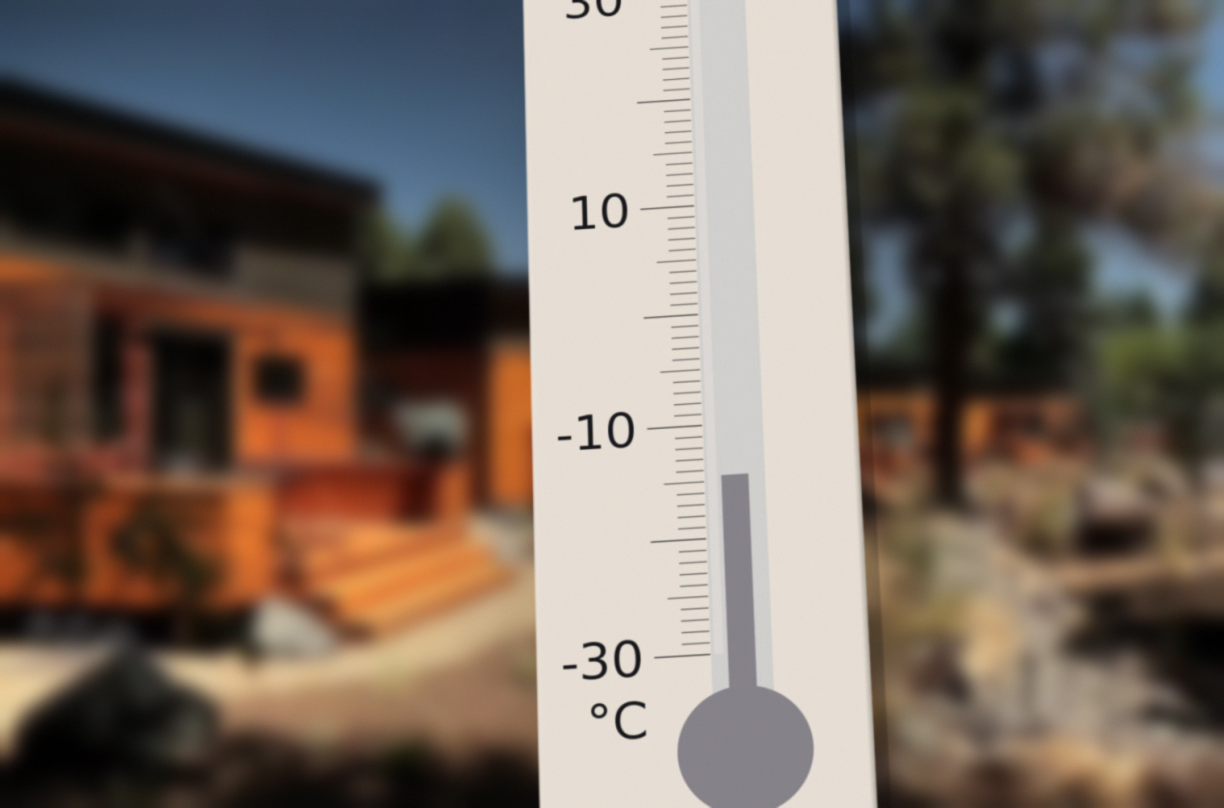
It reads -14.5,°C
